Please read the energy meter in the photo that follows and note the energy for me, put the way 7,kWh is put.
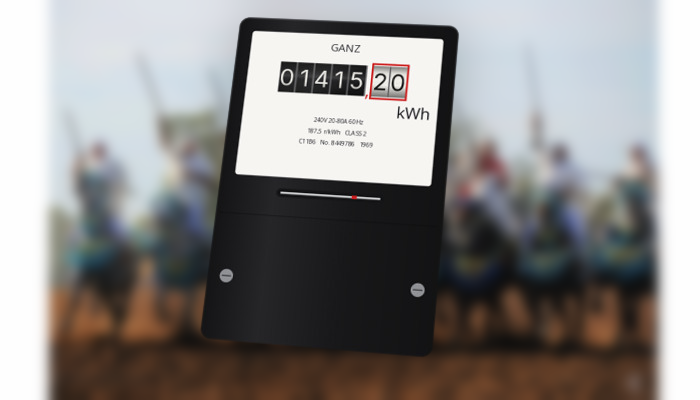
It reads 1415.20,kWh
